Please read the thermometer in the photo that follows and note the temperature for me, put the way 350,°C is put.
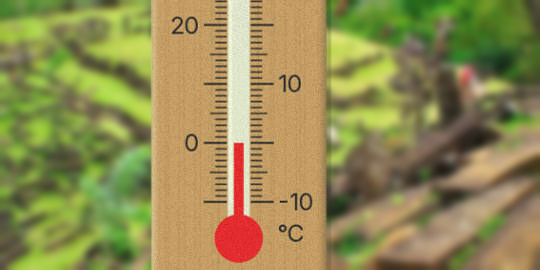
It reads 0,°C
